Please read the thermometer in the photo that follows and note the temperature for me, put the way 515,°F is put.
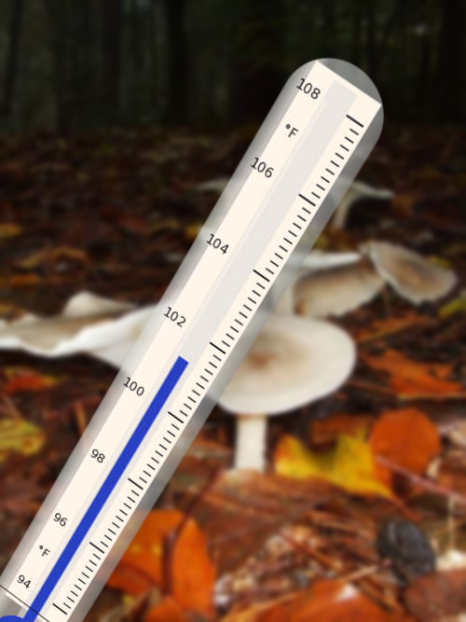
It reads 101.3,°F
